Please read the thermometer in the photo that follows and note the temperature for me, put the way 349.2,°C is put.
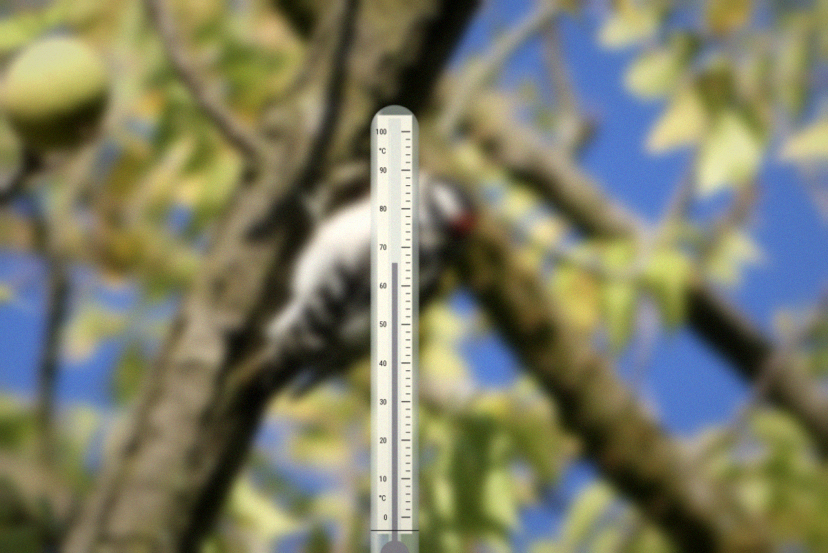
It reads 66,°C
